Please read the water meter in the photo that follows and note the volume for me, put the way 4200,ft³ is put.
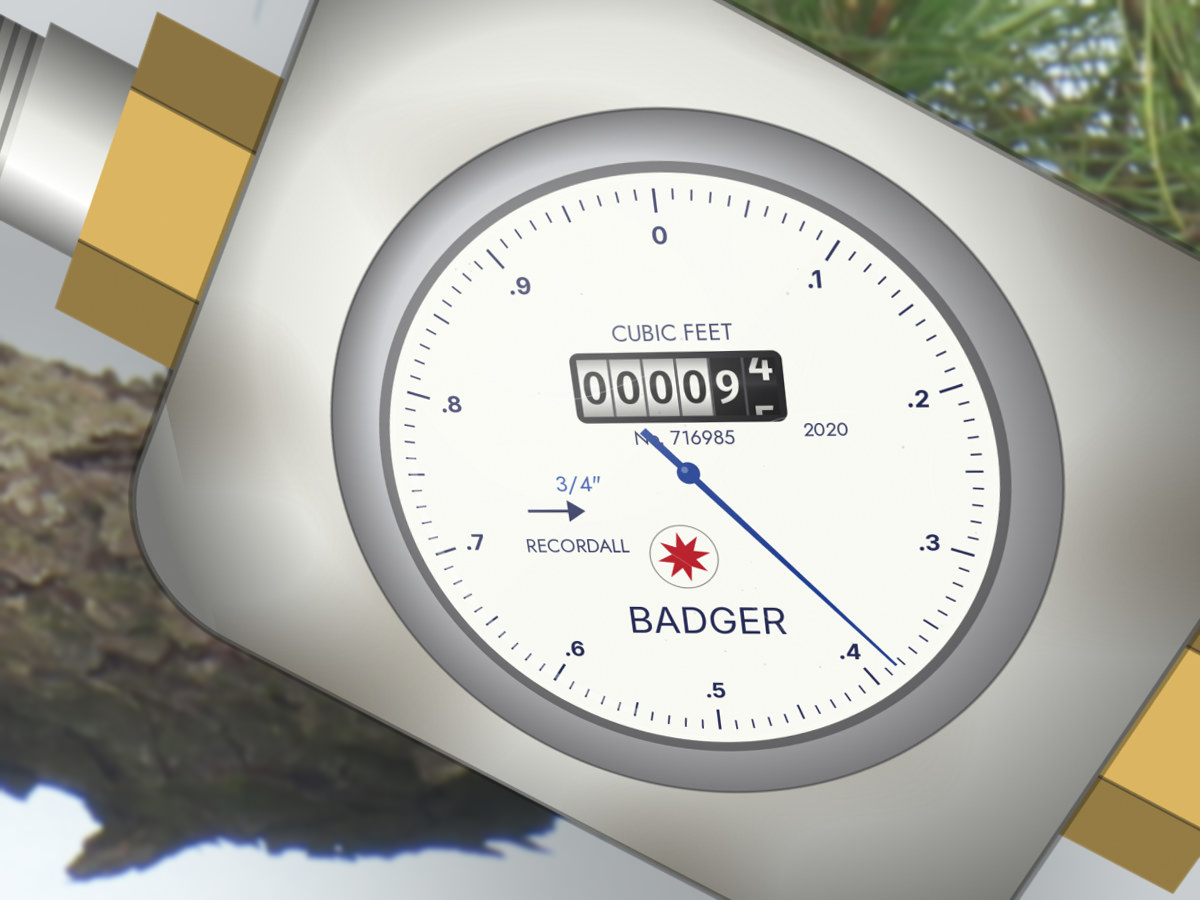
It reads 94.38,ft³
